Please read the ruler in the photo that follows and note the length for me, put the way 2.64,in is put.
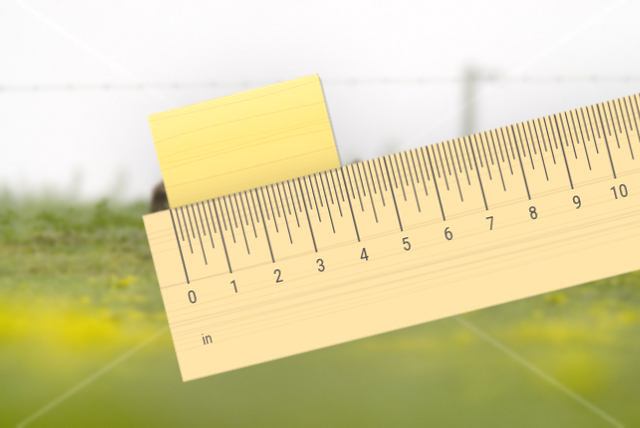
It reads 4,in
